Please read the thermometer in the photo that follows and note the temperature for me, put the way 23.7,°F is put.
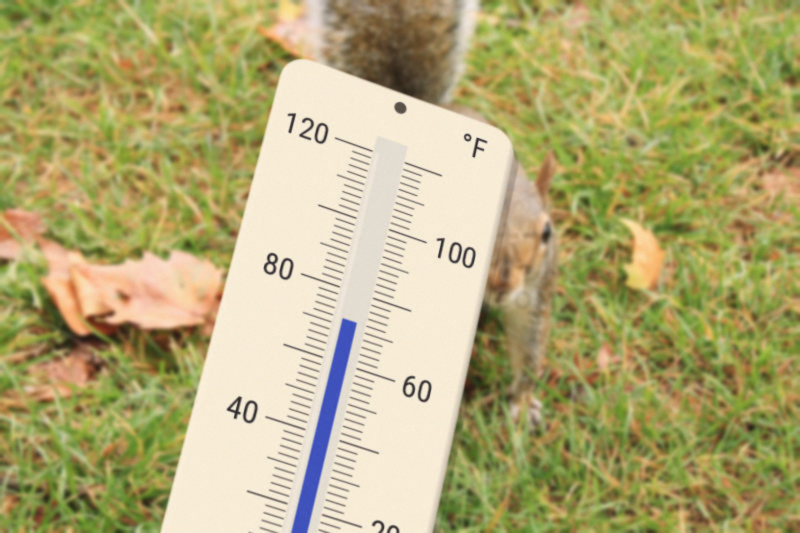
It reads 72,°F
